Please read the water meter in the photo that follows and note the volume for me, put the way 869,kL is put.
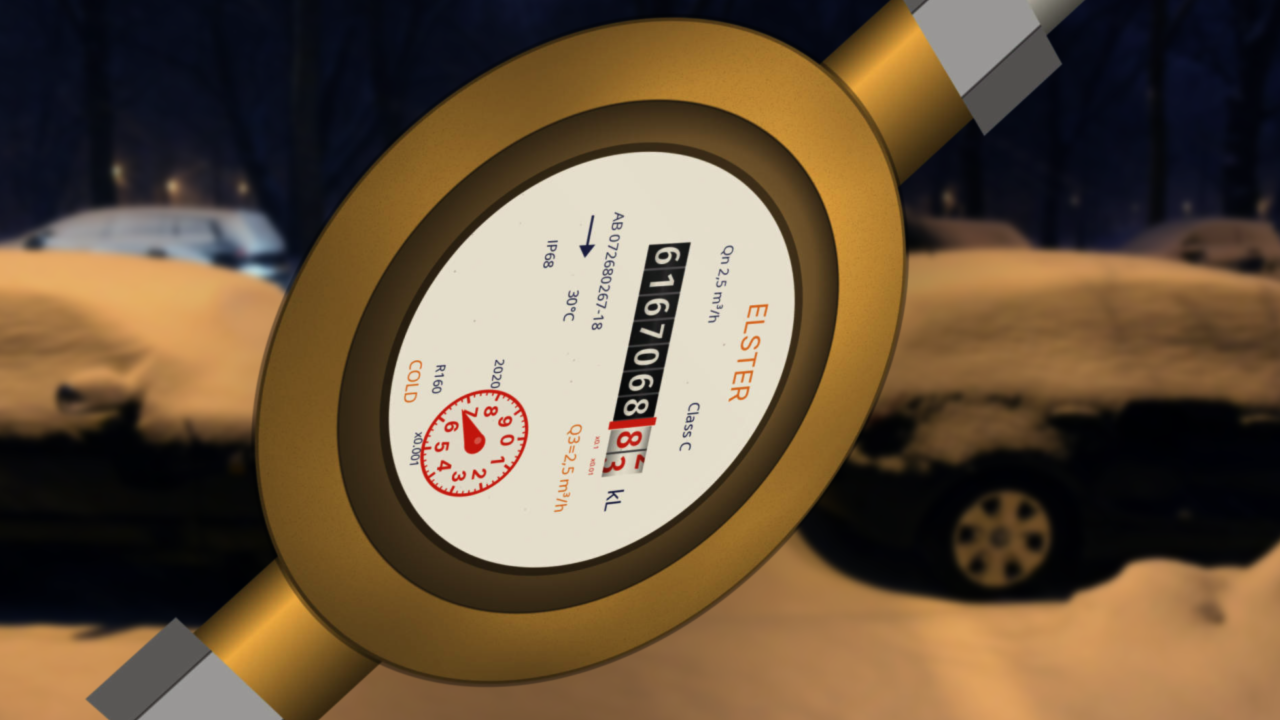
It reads 6167068.826,kL
